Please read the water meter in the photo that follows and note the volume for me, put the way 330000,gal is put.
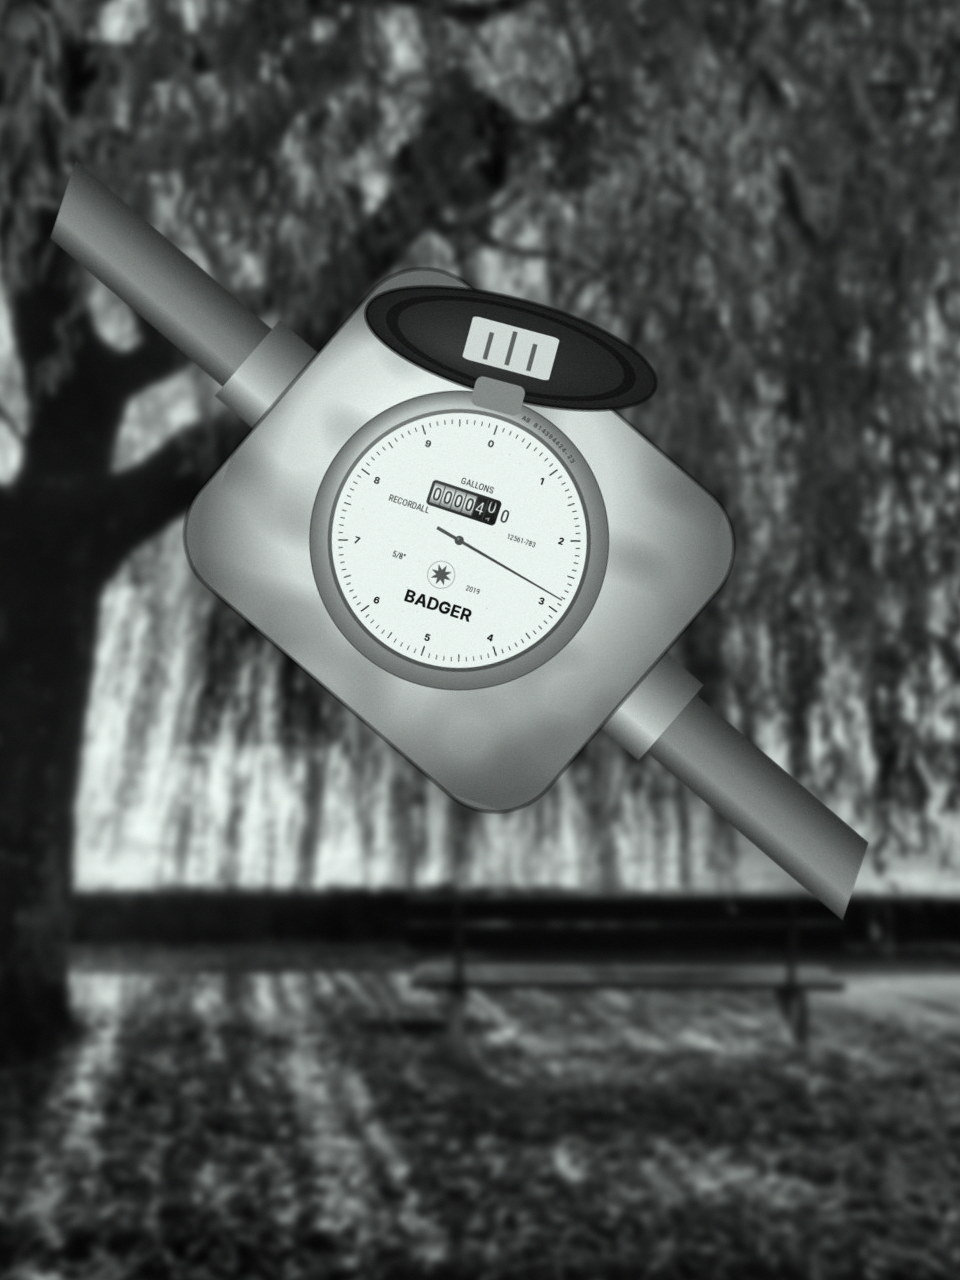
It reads 402.8,gal
